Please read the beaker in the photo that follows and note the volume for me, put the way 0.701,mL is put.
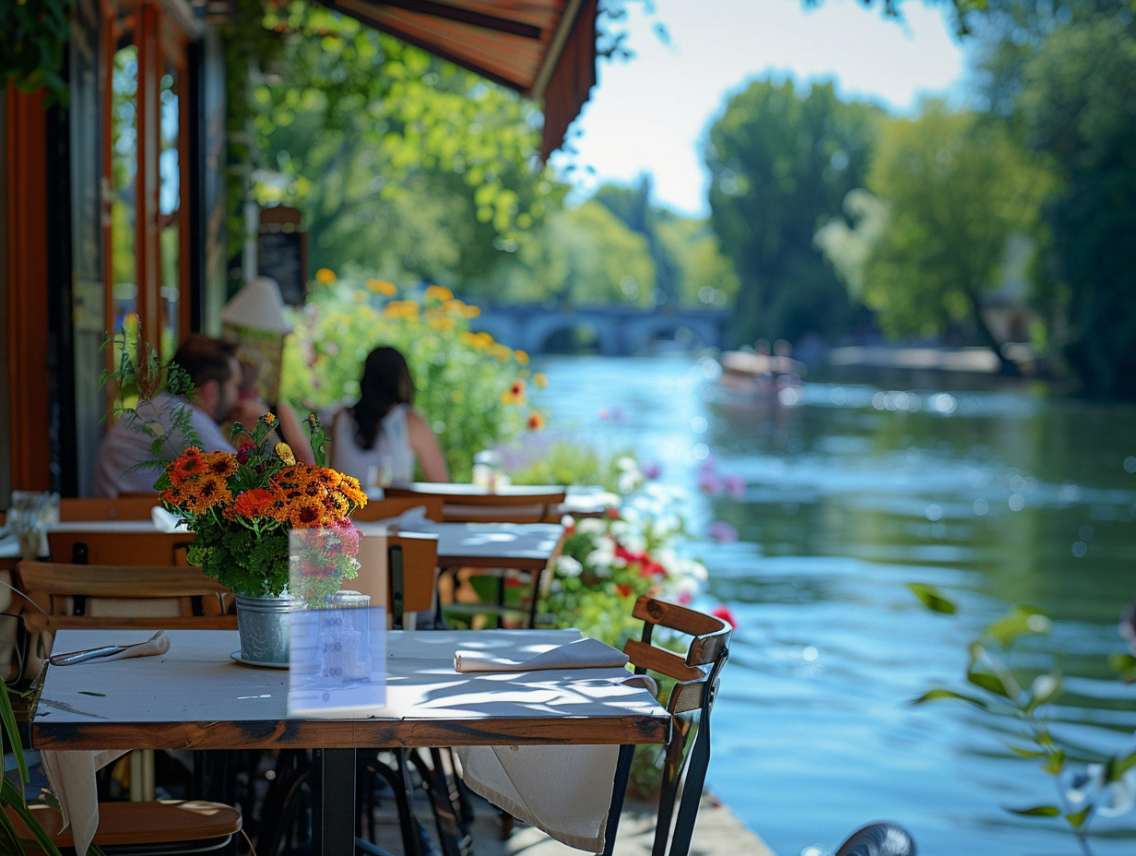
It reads 350,mL
